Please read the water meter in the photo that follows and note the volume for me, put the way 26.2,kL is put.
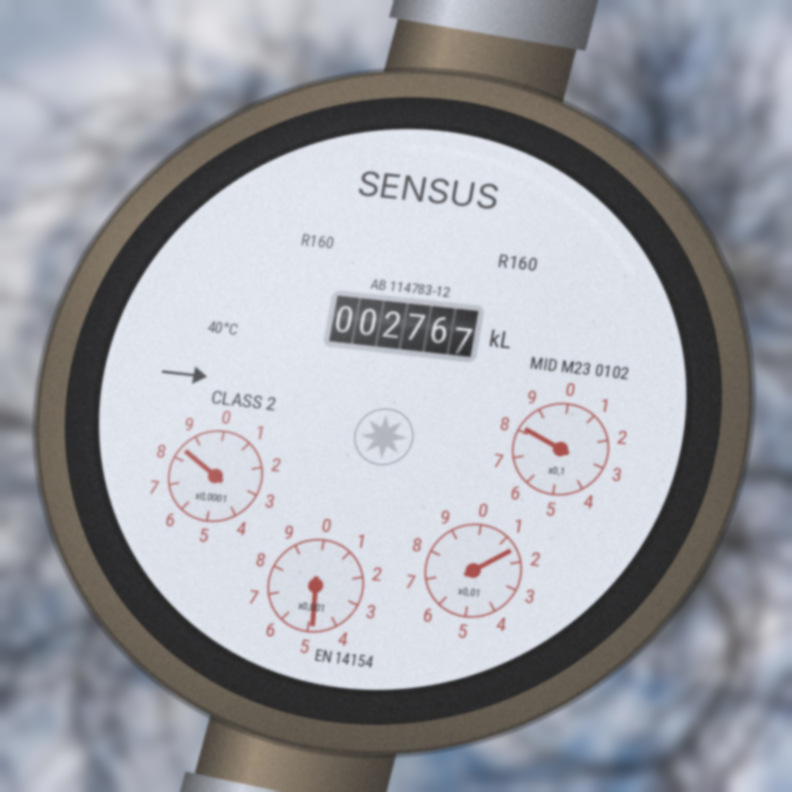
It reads 2766.8148,kL
